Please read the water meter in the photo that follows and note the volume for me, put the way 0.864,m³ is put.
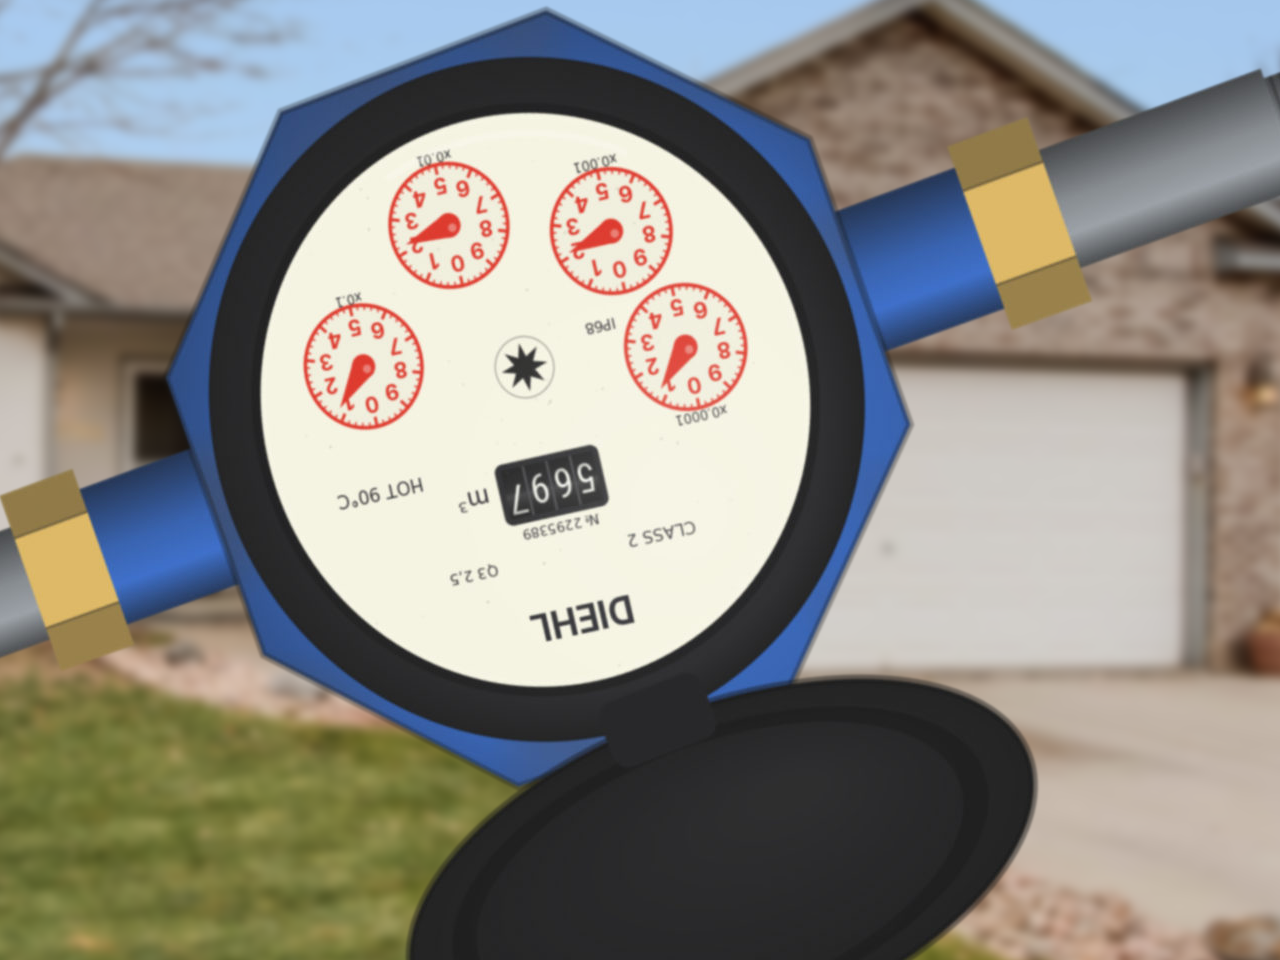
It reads 5697.1221,m³
